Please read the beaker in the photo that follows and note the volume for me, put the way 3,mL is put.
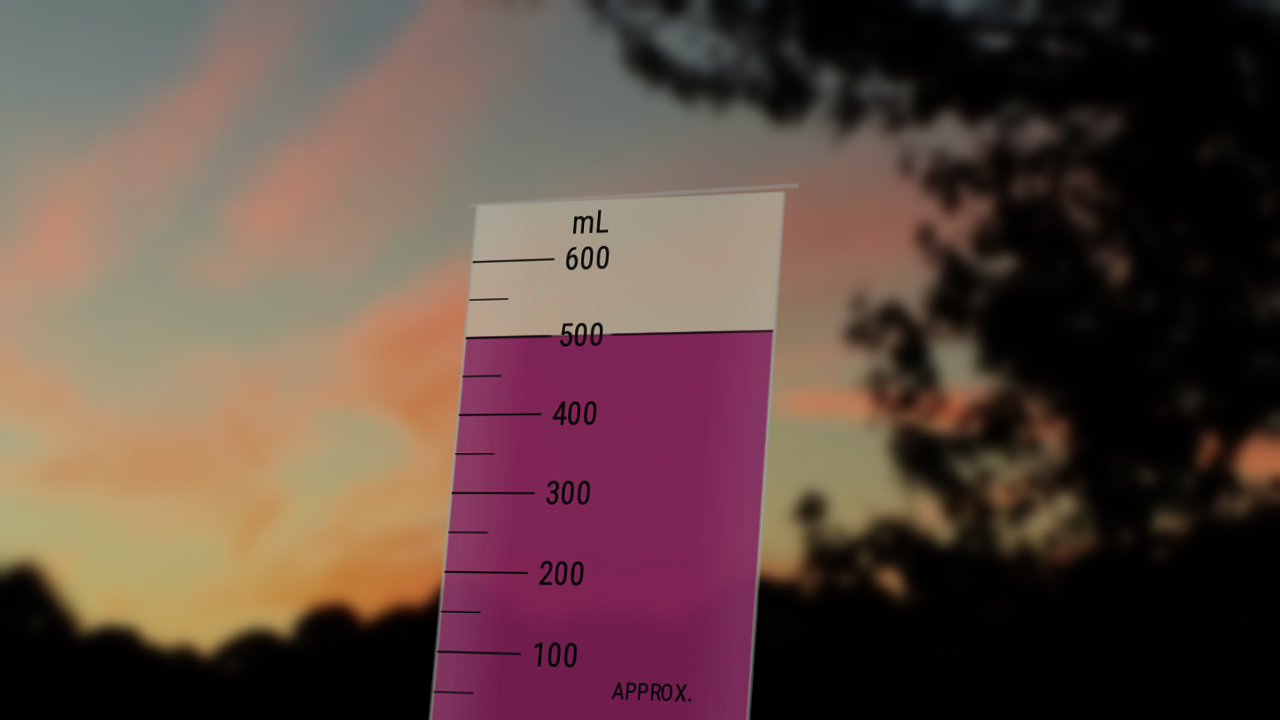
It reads 500,mL
